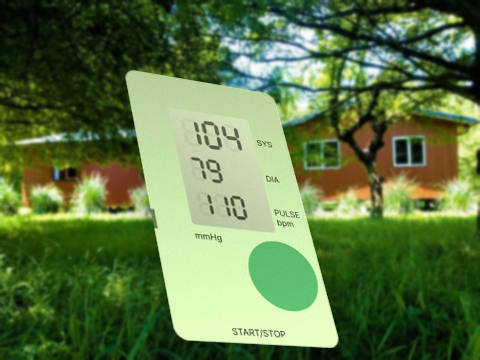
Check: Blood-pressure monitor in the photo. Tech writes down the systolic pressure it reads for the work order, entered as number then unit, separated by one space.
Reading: 104 mmHg
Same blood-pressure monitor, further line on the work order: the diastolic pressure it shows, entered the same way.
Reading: 79 mmHg
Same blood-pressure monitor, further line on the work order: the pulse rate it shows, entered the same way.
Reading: 110 bpm
